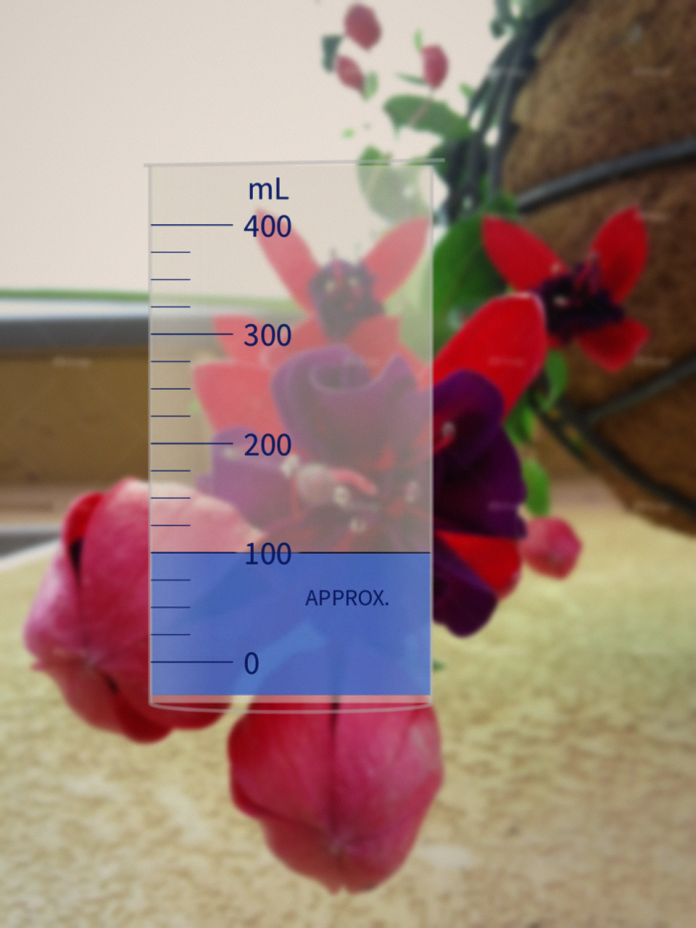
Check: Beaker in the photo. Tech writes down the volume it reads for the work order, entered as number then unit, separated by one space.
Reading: 100 mL
